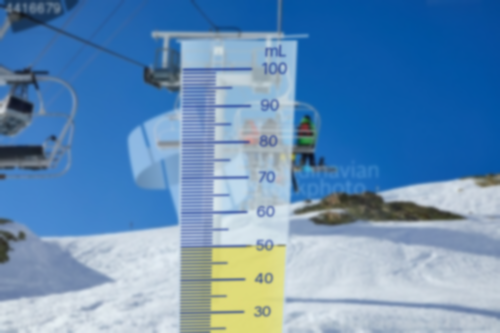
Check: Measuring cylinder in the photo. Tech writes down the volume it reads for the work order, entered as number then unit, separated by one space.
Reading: 50 mL
